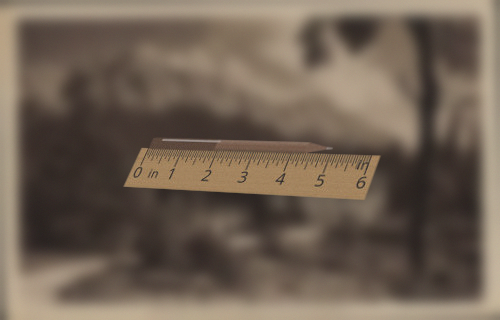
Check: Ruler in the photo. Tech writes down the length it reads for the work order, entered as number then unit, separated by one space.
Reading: 5 in
